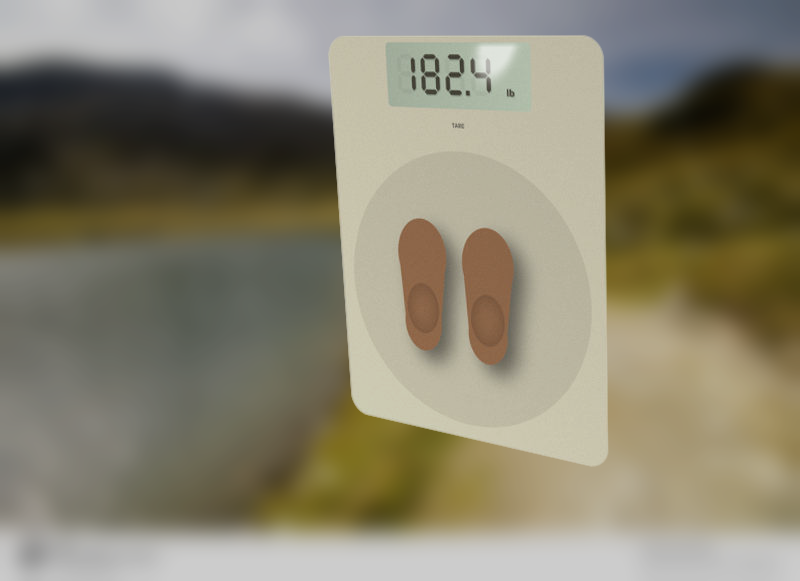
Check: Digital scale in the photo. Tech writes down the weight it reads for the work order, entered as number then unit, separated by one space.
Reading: 182.4 lb
